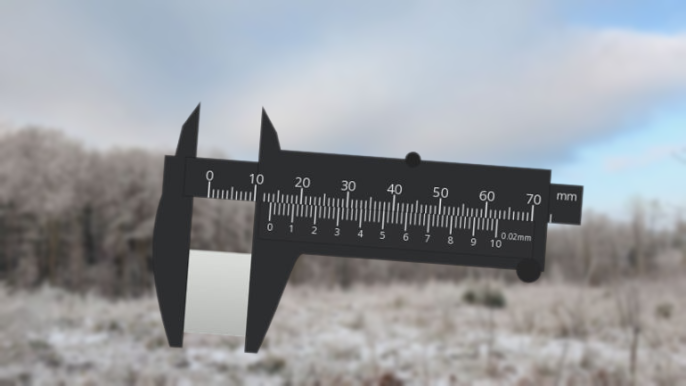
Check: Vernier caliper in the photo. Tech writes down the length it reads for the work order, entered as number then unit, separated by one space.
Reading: 13.5 mm
